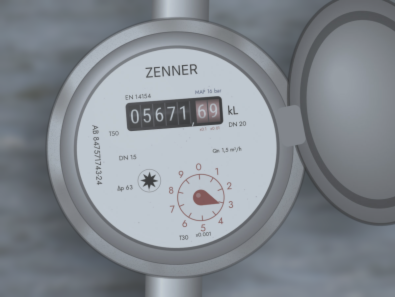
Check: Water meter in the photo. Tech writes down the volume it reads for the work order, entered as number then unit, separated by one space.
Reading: 5671.693 kL
